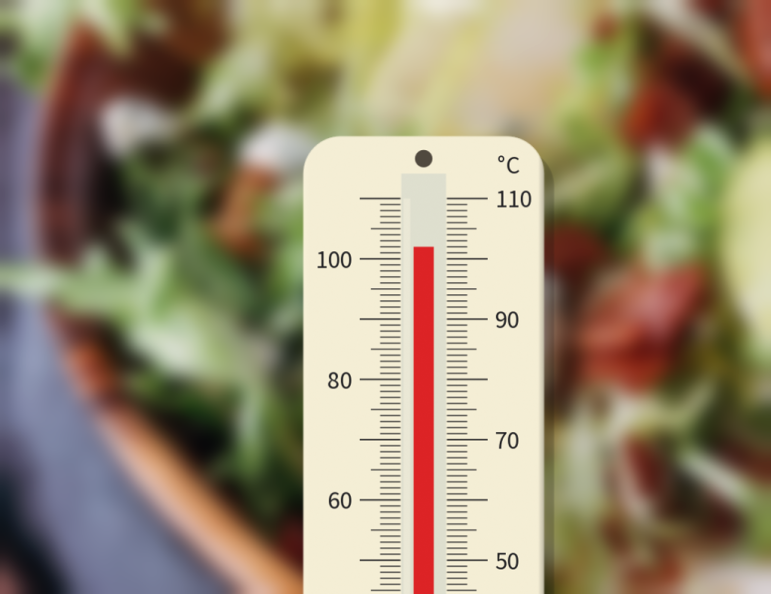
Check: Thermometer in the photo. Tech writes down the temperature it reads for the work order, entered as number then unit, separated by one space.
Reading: 102 °C
